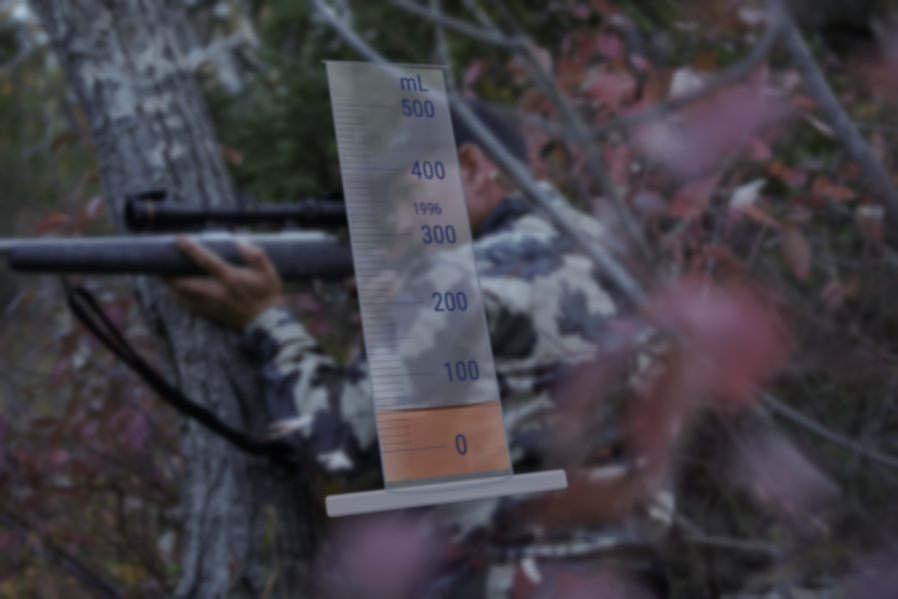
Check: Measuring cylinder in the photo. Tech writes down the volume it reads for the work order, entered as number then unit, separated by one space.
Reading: 50 mL
